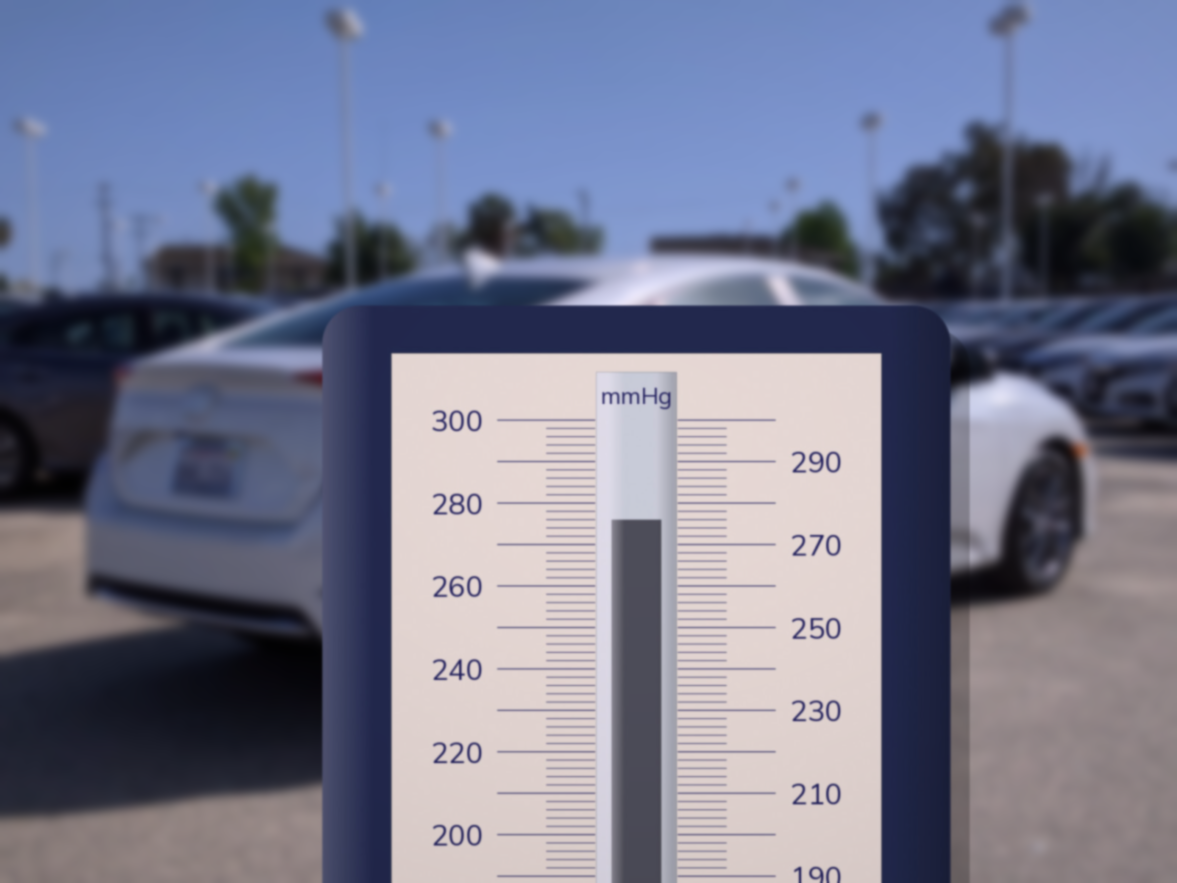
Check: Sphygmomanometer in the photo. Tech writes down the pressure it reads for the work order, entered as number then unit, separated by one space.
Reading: 276 mmHg
